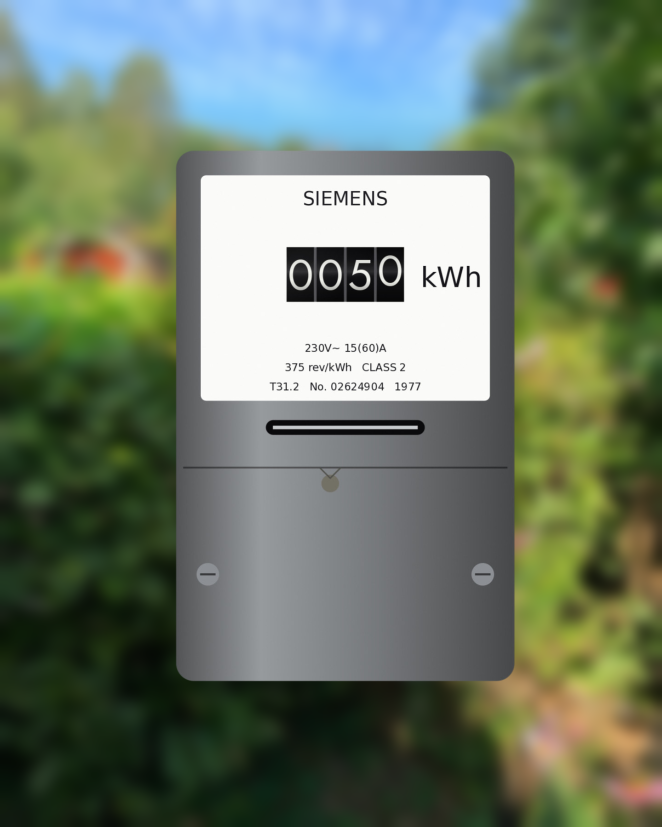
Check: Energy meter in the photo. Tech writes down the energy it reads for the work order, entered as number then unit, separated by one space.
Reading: 50 kWh
